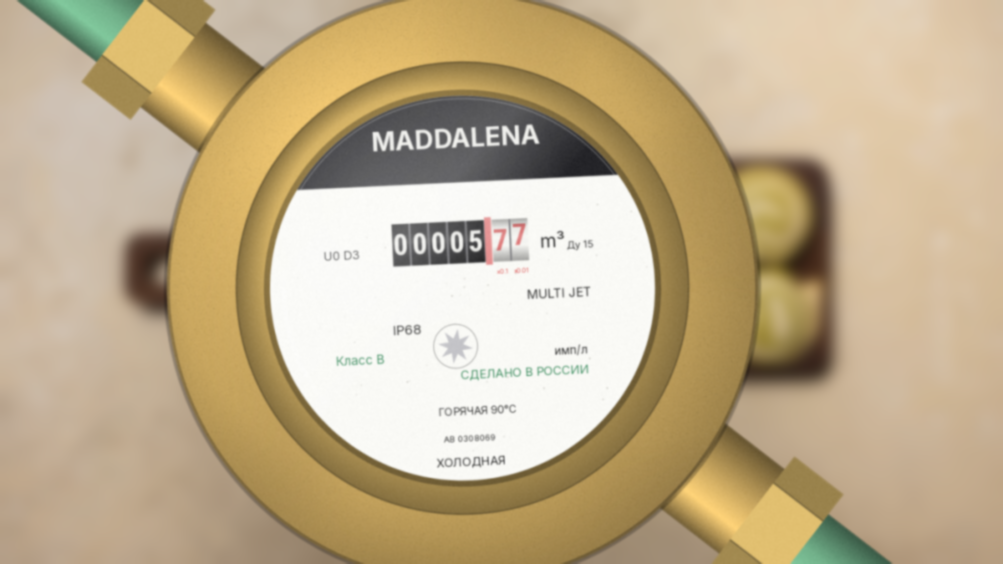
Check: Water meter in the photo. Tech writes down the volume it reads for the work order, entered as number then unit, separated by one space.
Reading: 5.77 m³
